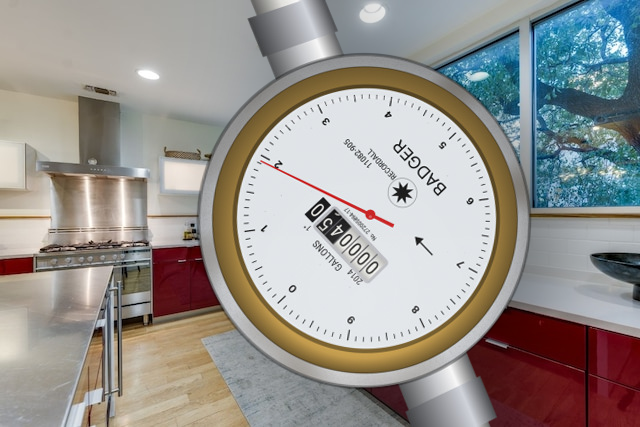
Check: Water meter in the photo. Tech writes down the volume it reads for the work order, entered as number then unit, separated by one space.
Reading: 451.9 gal
